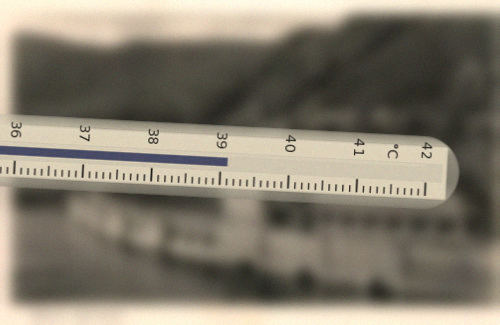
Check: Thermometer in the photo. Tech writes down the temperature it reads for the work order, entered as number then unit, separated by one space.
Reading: 39.1 °C
